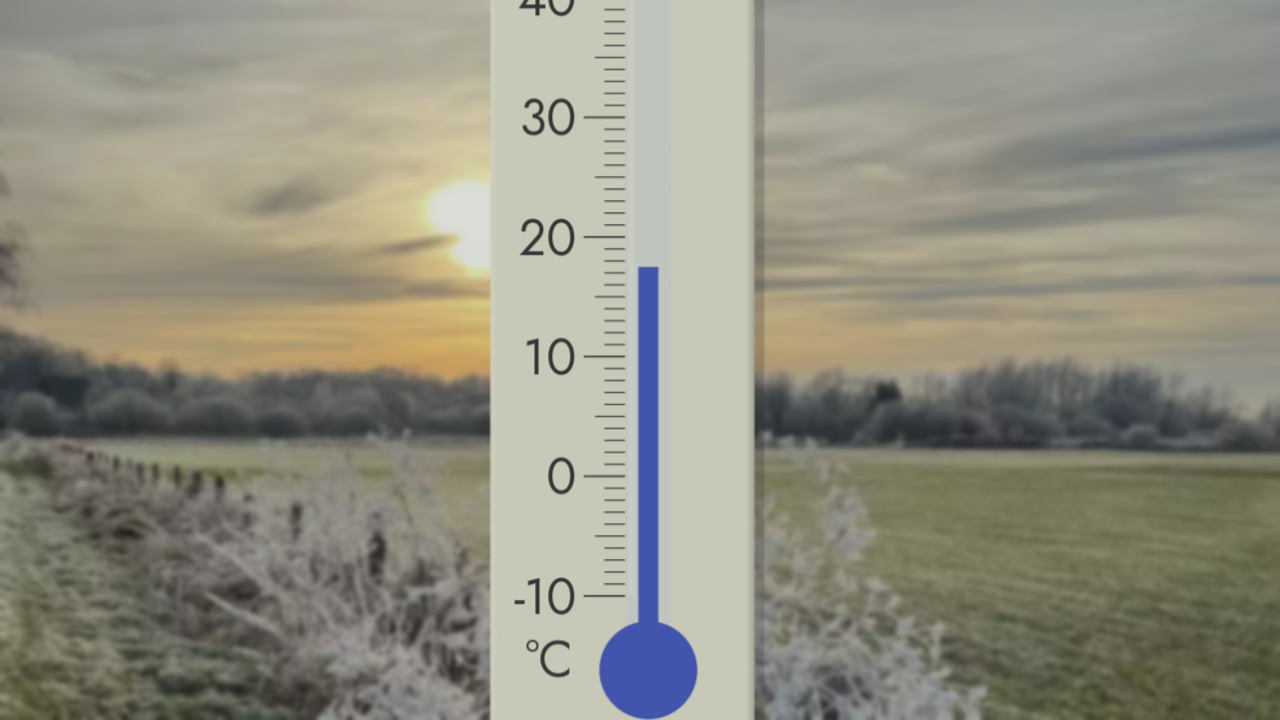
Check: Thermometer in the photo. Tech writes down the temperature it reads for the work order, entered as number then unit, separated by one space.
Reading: 17.5 °C
